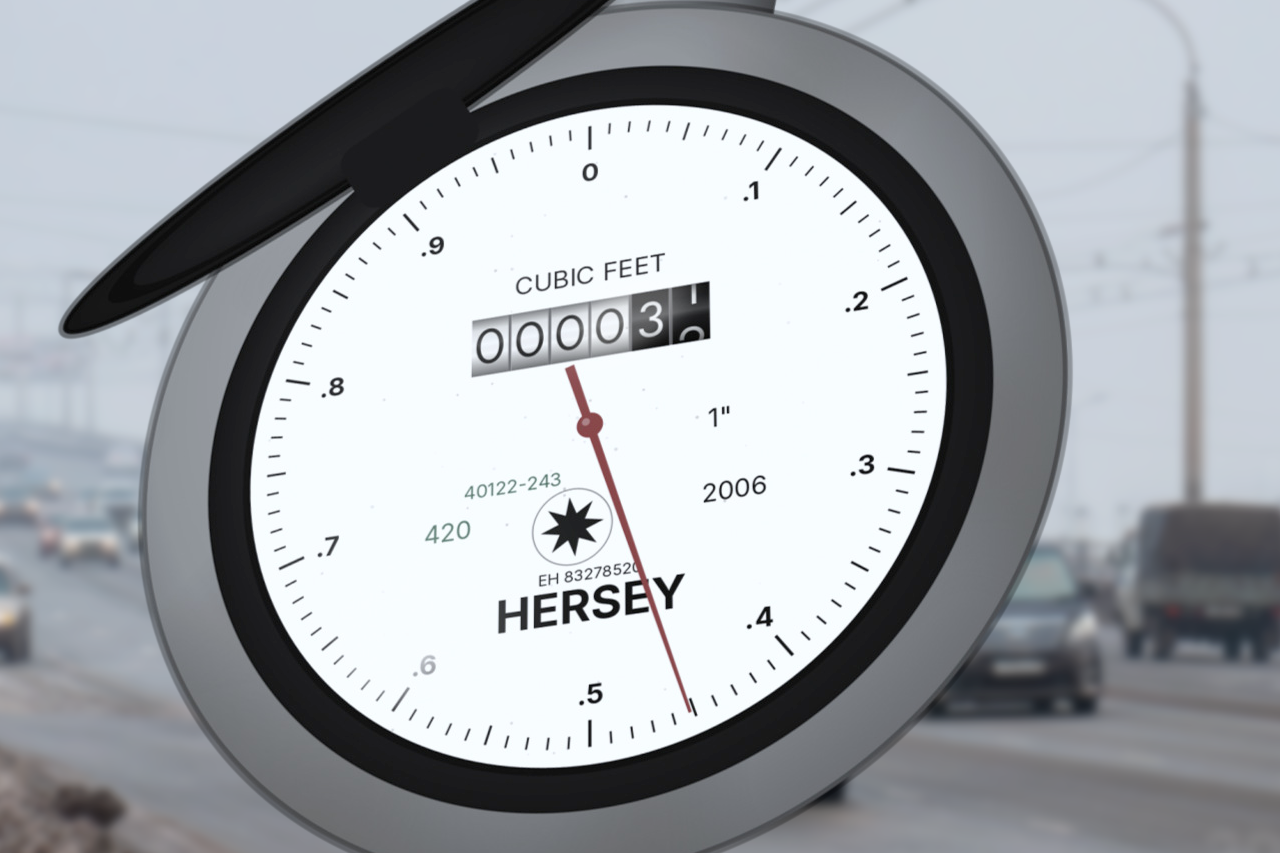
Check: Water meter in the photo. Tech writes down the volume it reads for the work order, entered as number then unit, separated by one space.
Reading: 31.45 ft³
